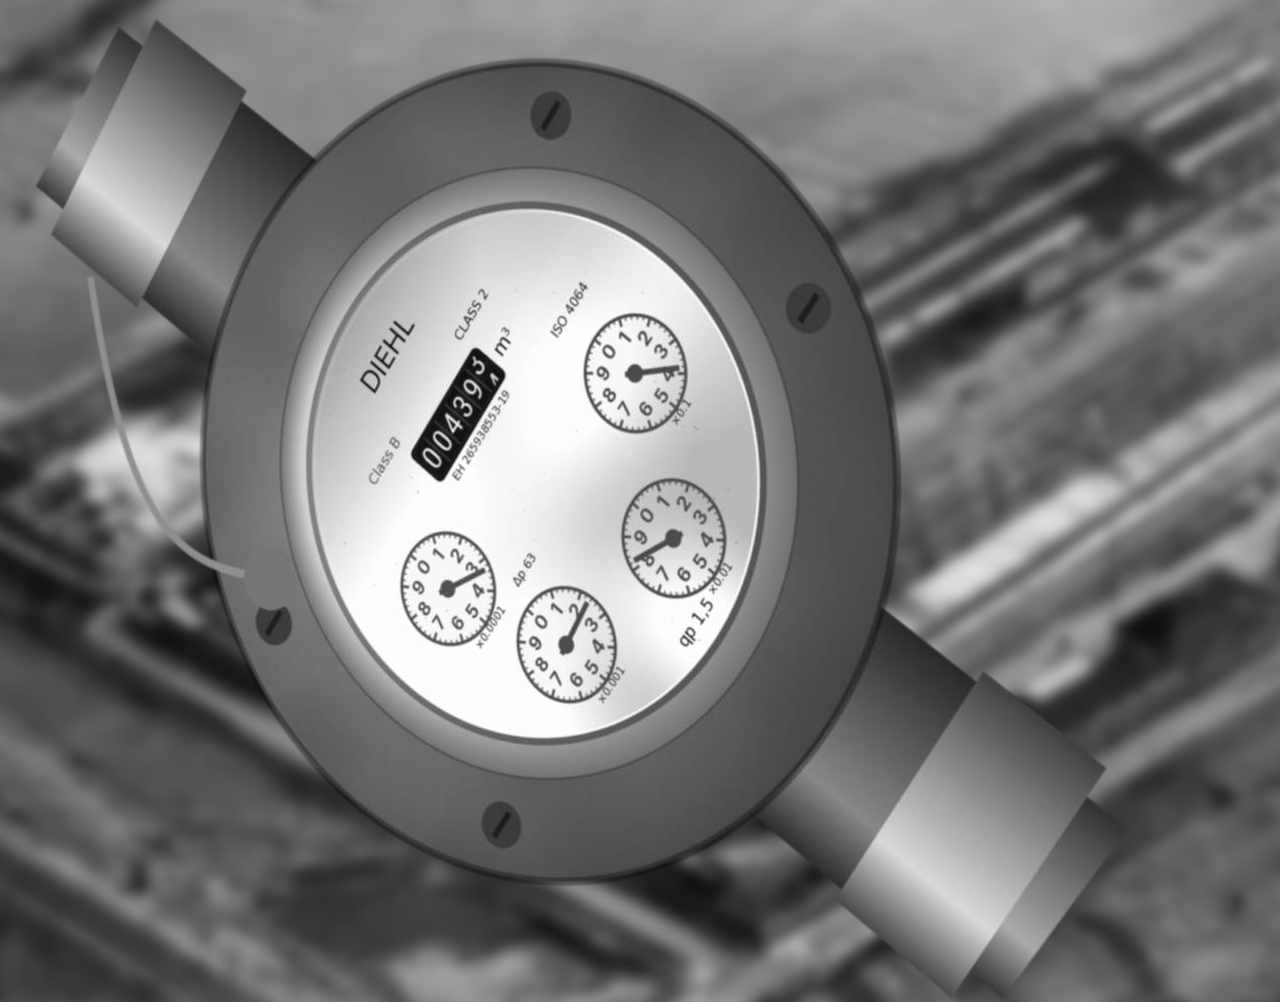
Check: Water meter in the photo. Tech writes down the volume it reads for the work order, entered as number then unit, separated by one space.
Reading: 4393.3823 m³
